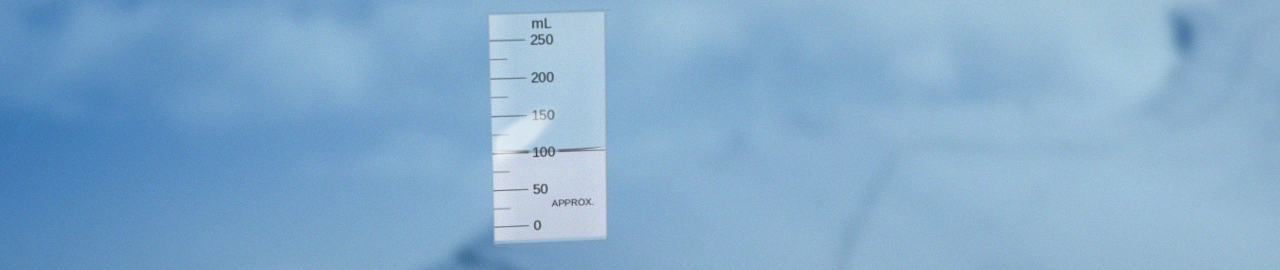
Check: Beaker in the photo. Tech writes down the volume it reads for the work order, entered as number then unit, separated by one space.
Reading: 100 mL
